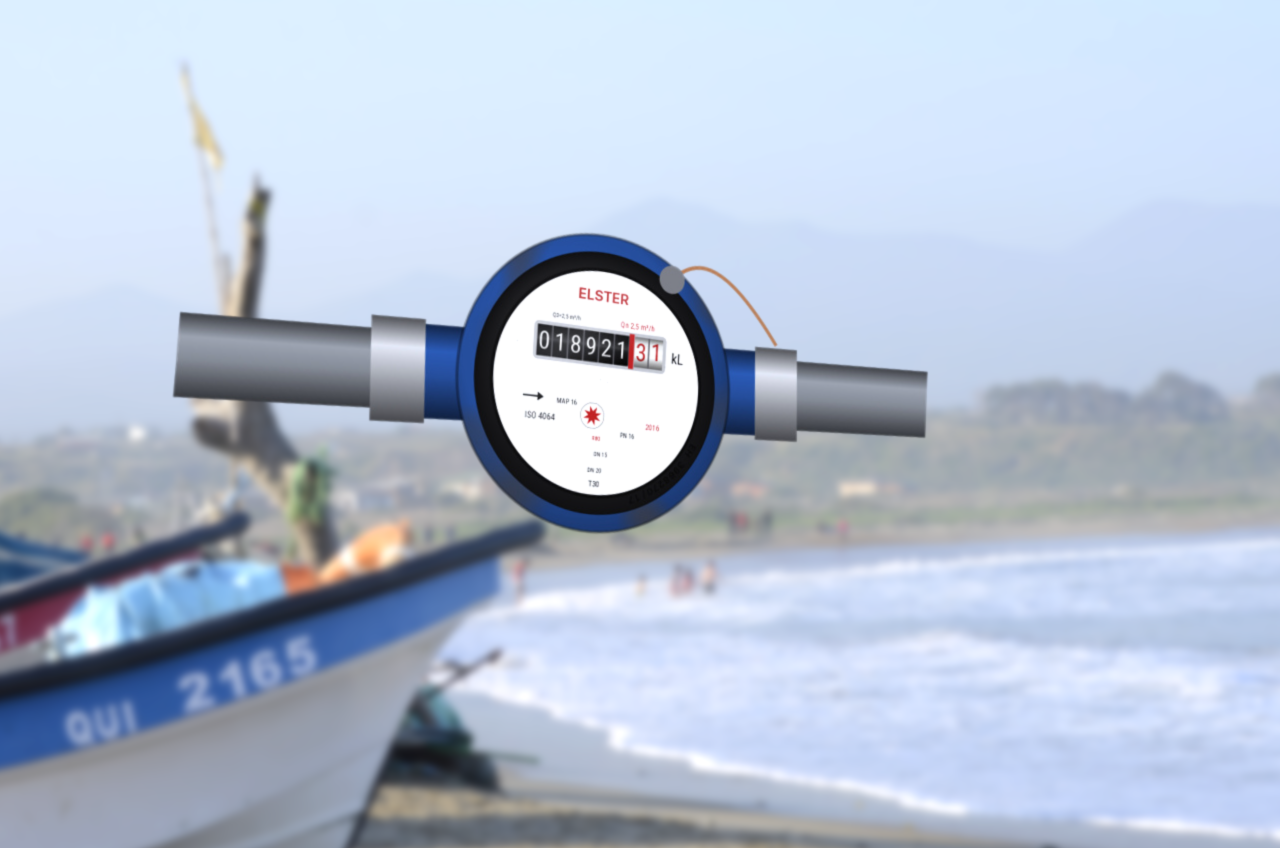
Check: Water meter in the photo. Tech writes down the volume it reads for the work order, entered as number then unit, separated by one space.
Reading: 18921.31 kL
